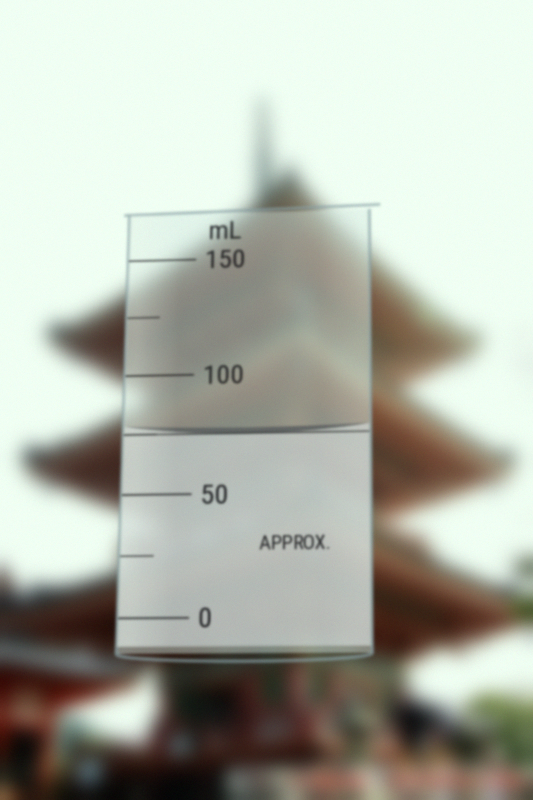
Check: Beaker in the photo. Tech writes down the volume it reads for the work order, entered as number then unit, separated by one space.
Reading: 75 mL
